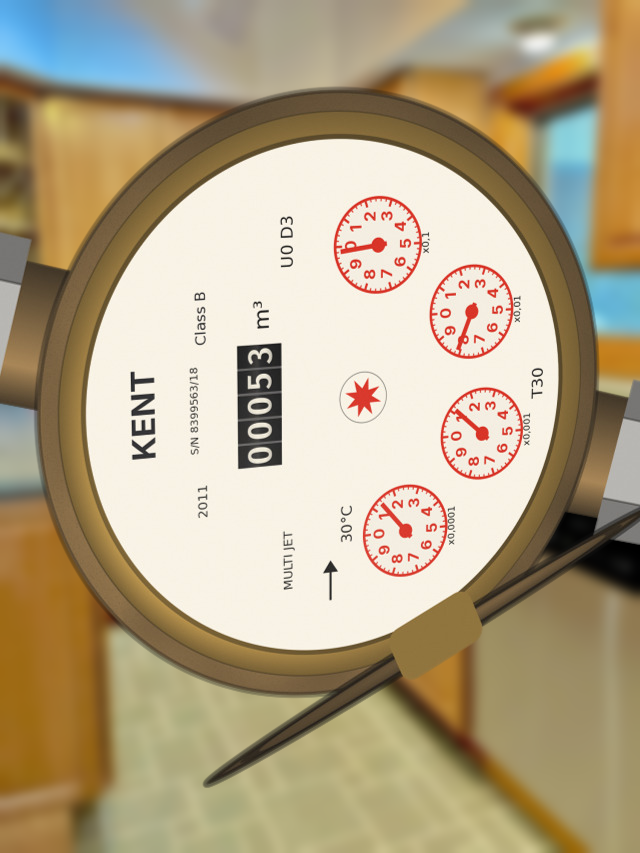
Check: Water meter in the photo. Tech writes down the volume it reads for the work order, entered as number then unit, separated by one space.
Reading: 52.9811 m³
